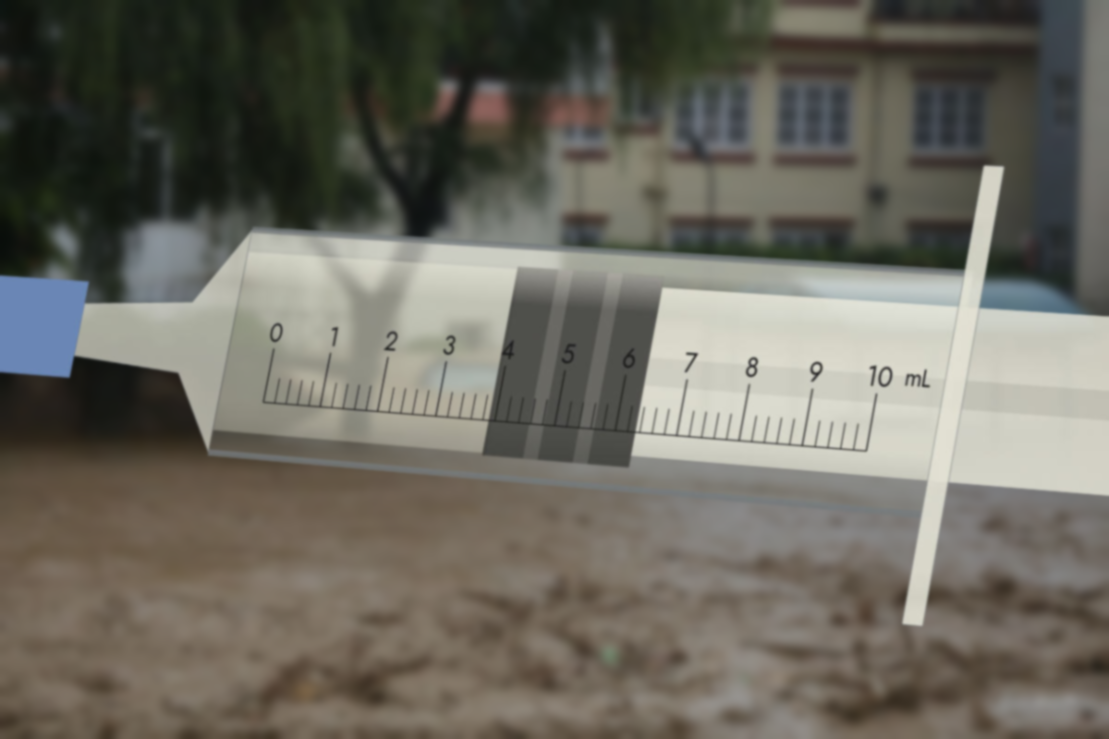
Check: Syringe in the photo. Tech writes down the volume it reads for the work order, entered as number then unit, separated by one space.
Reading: 3.9 mL
